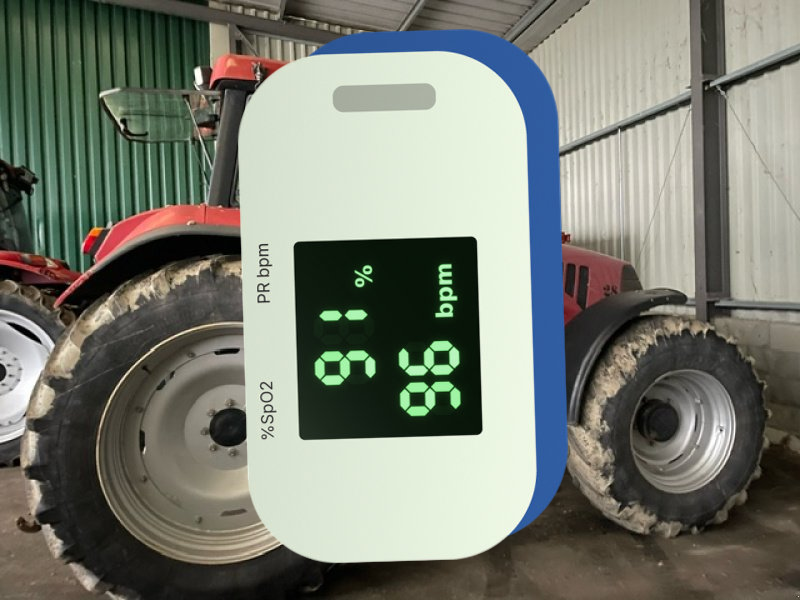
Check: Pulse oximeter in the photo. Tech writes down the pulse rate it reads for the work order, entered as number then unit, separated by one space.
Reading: 96 bpm
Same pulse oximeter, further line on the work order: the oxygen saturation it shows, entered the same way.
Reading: 91 %
